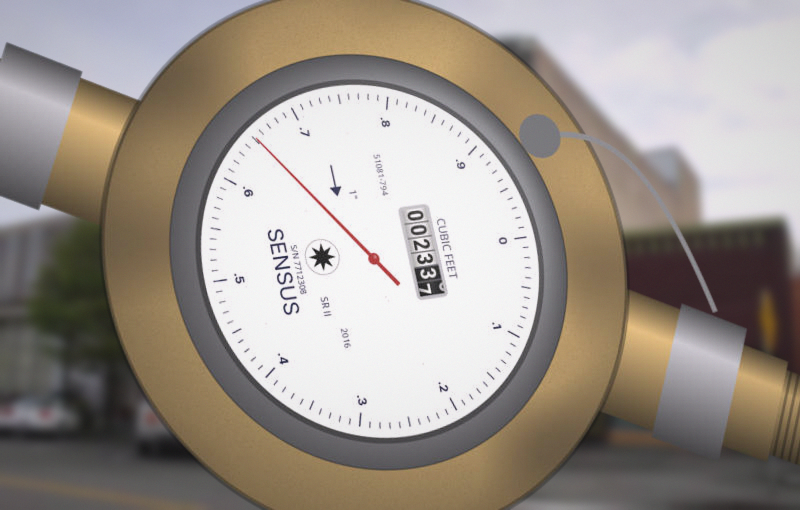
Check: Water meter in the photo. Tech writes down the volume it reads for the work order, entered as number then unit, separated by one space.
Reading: 2336.65 ft³
